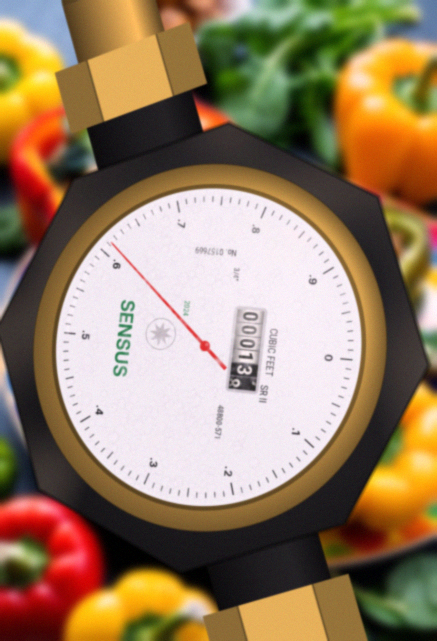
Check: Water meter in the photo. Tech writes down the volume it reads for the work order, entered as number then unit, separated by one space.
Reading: 137.61 ft³
